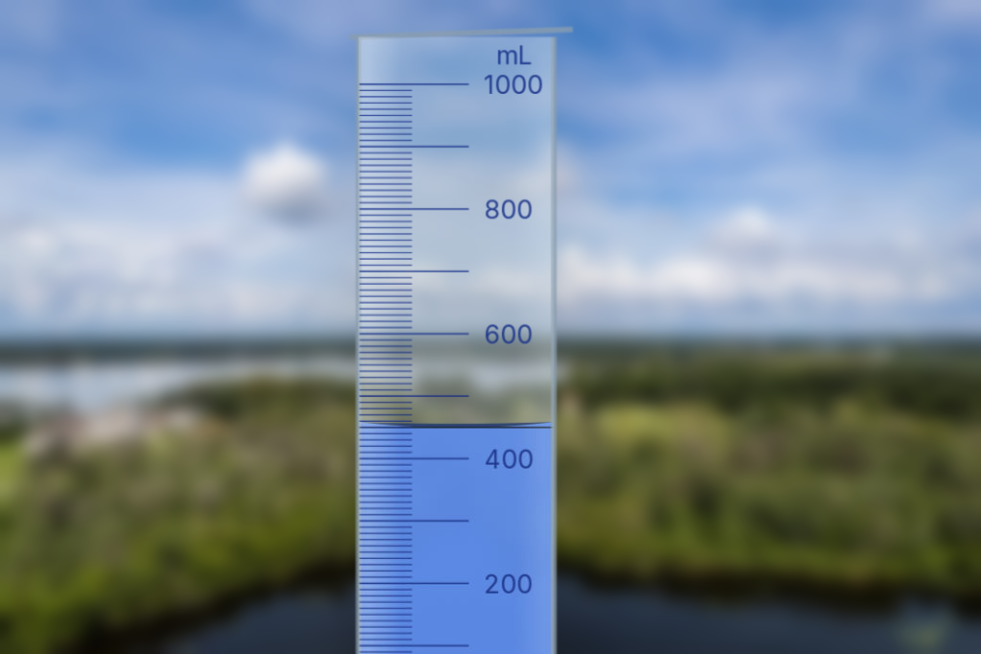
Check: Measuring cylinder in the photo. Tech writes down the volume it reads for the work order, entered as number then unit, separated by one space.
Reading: 450 mL
